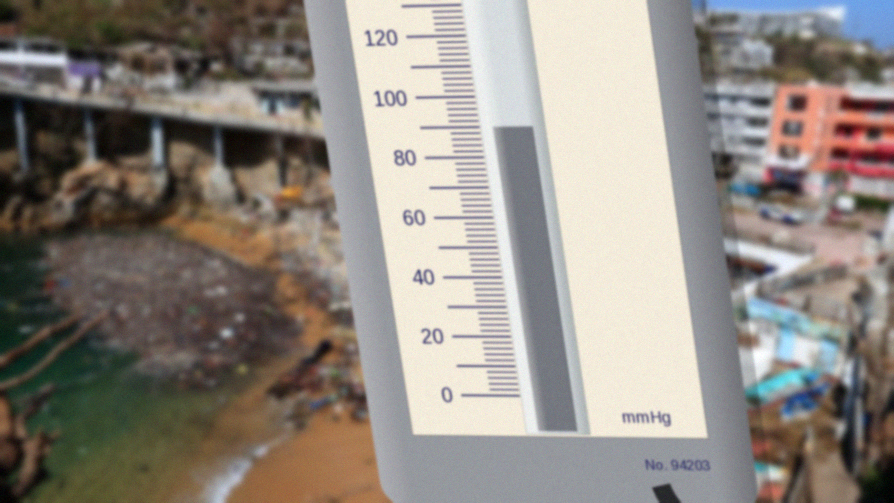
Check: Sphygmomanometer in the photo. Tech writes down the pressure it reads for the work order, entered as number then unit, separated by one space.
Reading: 90 mmHg
